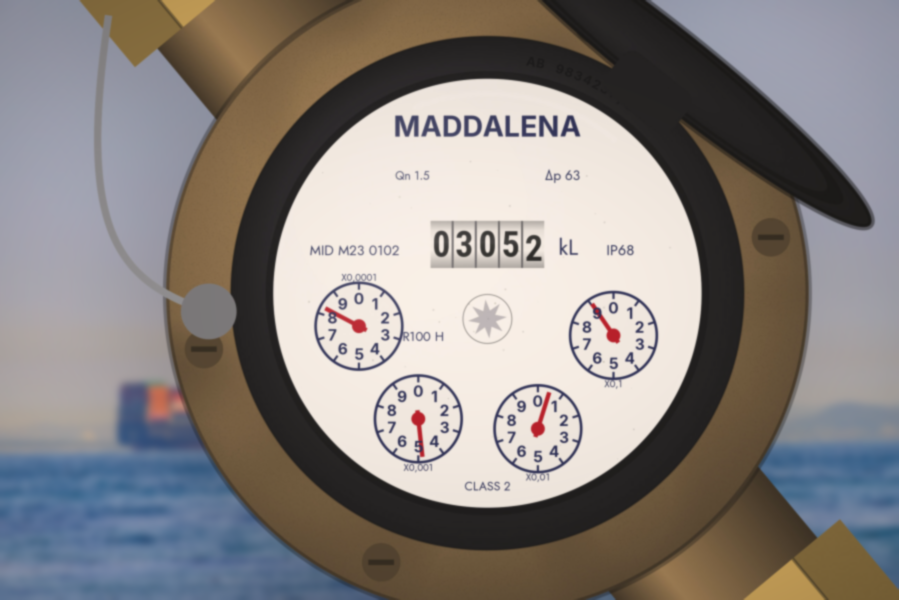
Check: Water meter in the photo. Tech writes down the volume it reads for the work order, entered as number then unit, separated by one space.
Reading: 3051.9048 kL
